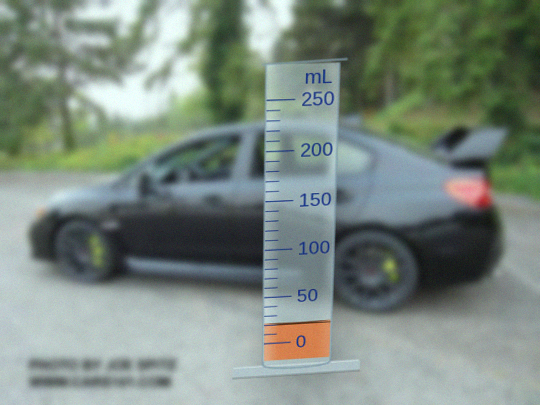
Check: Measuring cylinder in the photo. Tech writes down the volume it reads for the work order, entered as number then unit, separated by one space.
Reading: 20 mL
